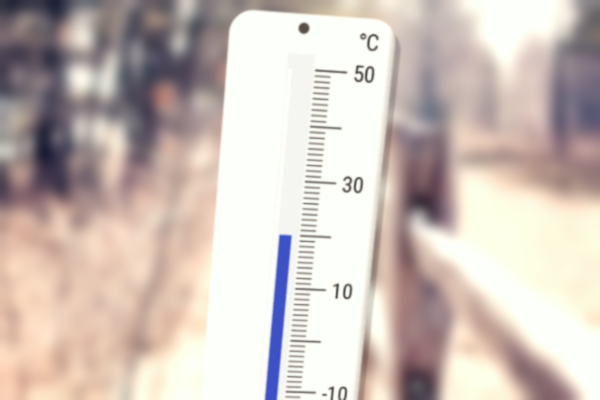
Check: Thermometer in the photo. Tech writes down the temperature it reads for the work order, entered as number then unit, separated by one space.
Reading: 20 °C
